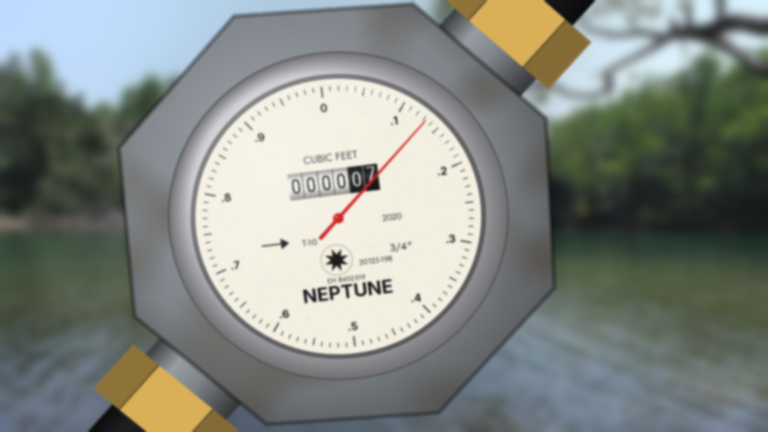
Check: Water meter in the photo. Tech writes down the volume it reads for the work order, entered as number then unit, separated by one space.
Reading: 7.13 ft³
